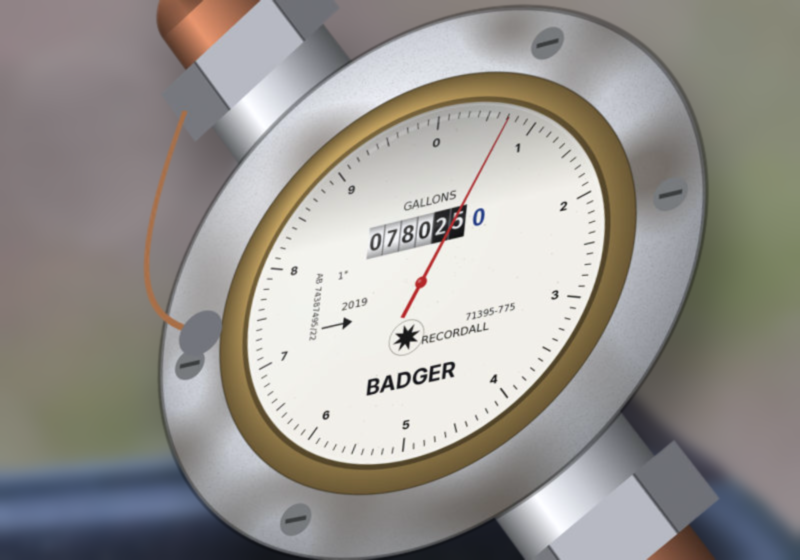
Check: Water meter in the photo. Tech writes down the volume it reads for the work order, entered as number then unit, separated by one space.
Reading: 780250.7 gal
